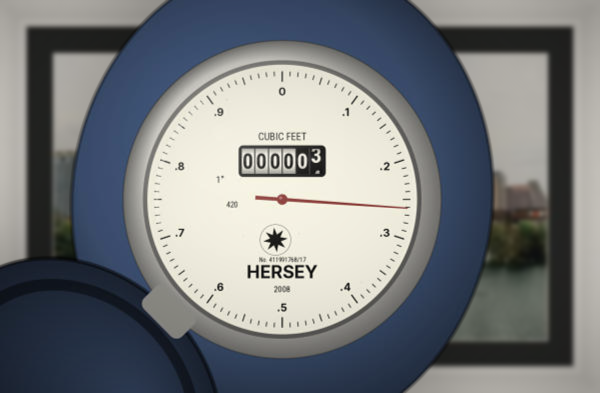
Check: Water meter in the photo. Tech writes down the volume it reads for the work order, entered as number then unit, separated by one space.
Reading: 3.26 ft³
